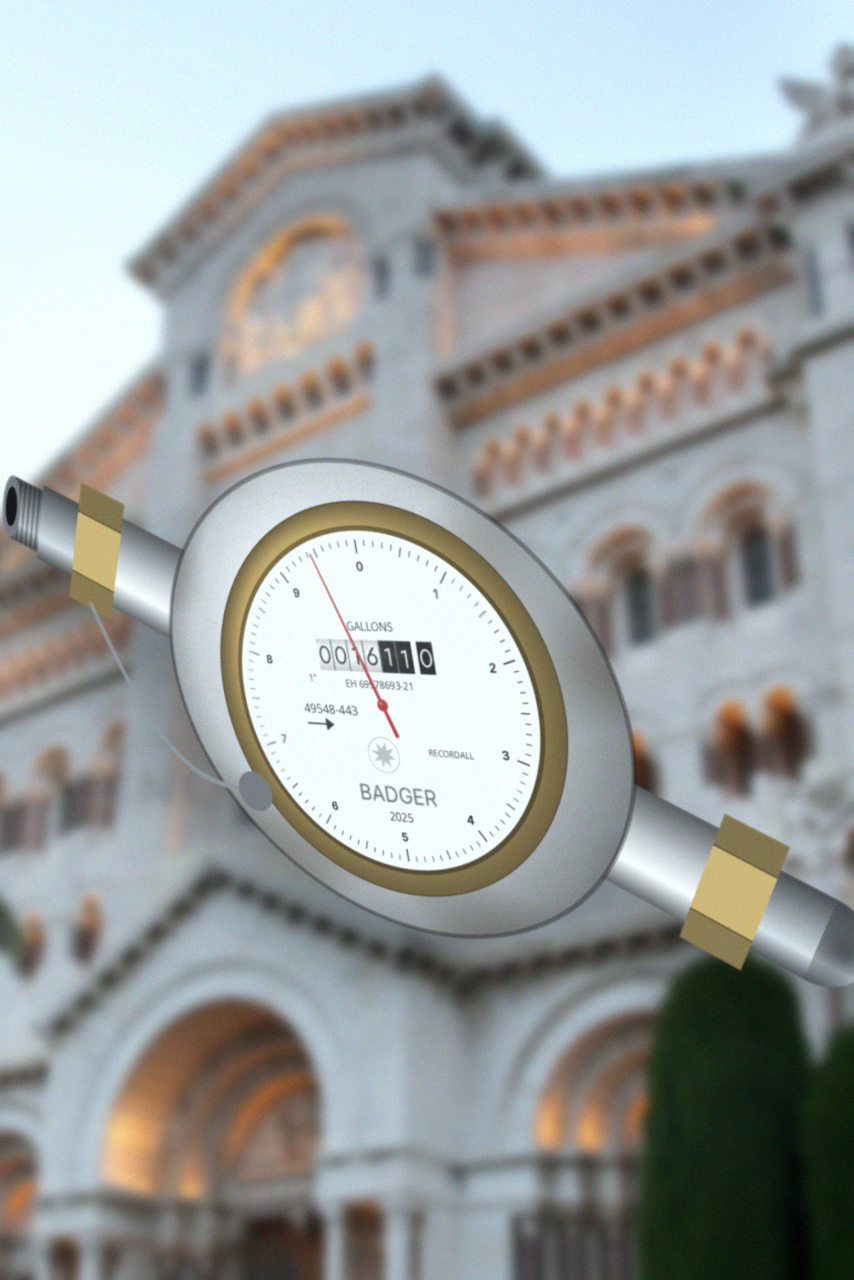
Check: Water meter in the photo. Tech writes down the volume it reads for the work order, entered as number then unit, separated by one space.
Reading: 16109.4 gal
